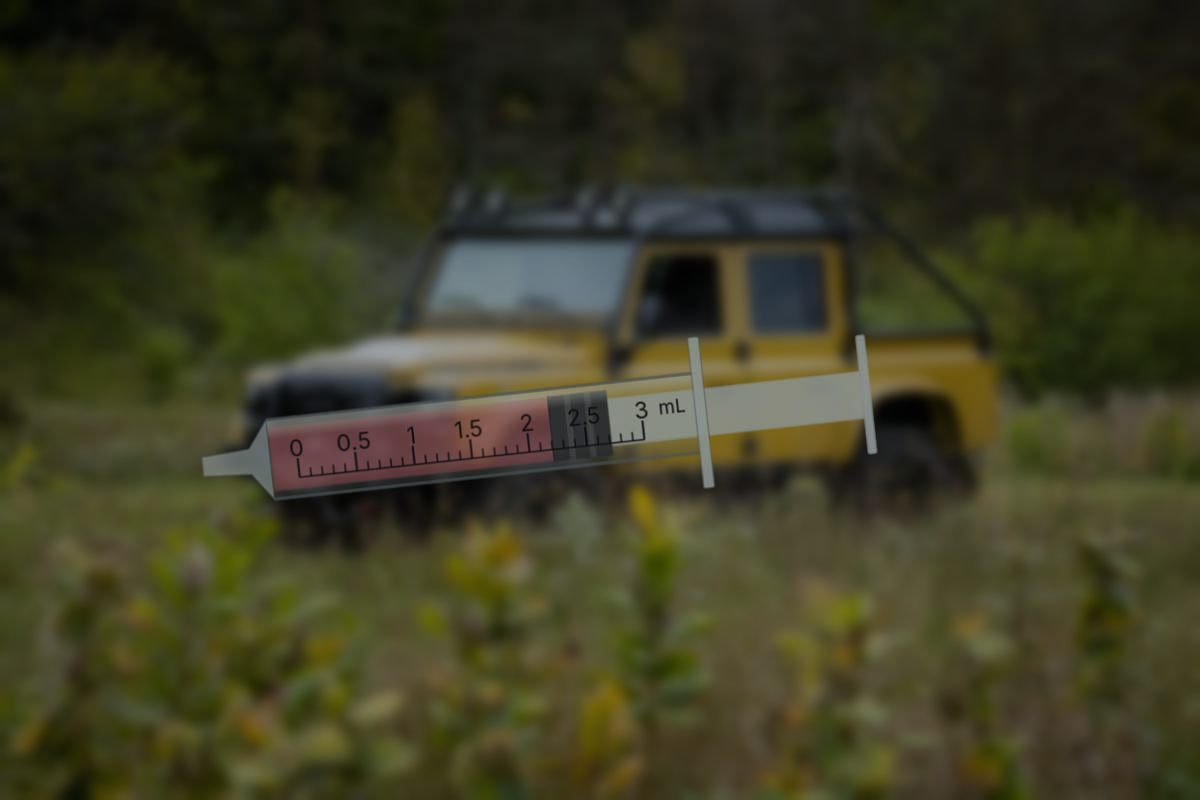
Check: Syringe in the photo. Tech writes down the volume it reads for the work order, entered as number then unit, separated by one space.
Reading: 2.2 mL
